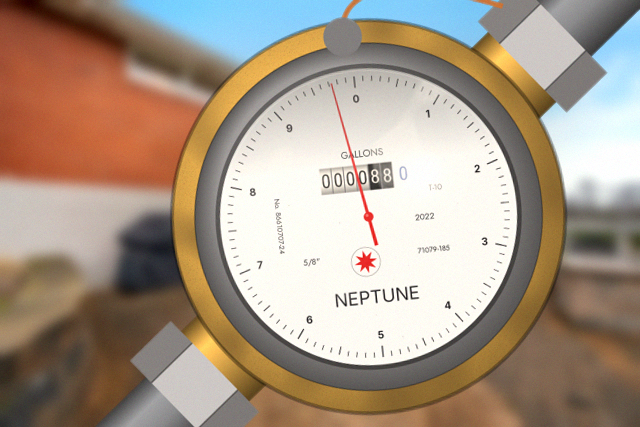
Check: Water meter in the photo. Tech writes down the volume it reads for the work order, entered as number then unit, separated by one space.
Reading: 879.7 gal
